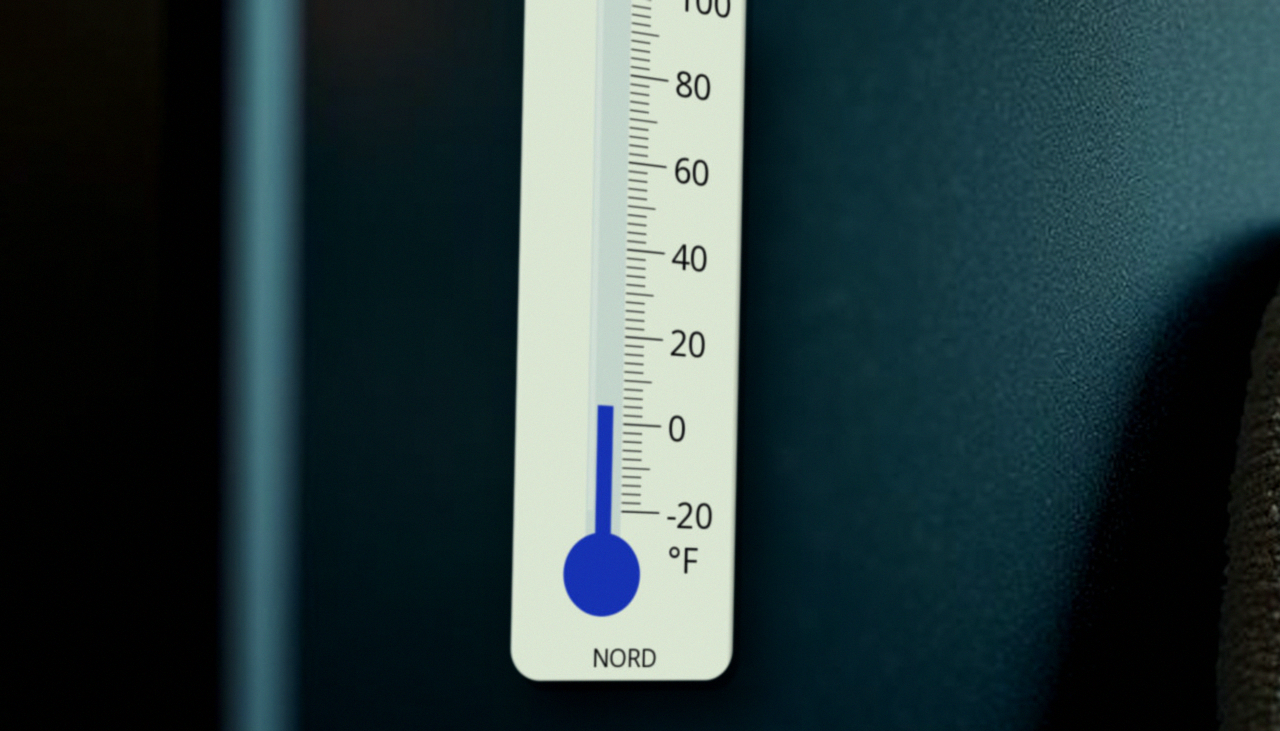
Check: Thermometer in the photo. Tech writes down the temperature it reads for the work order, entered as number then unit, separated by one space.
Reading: 4 °F
